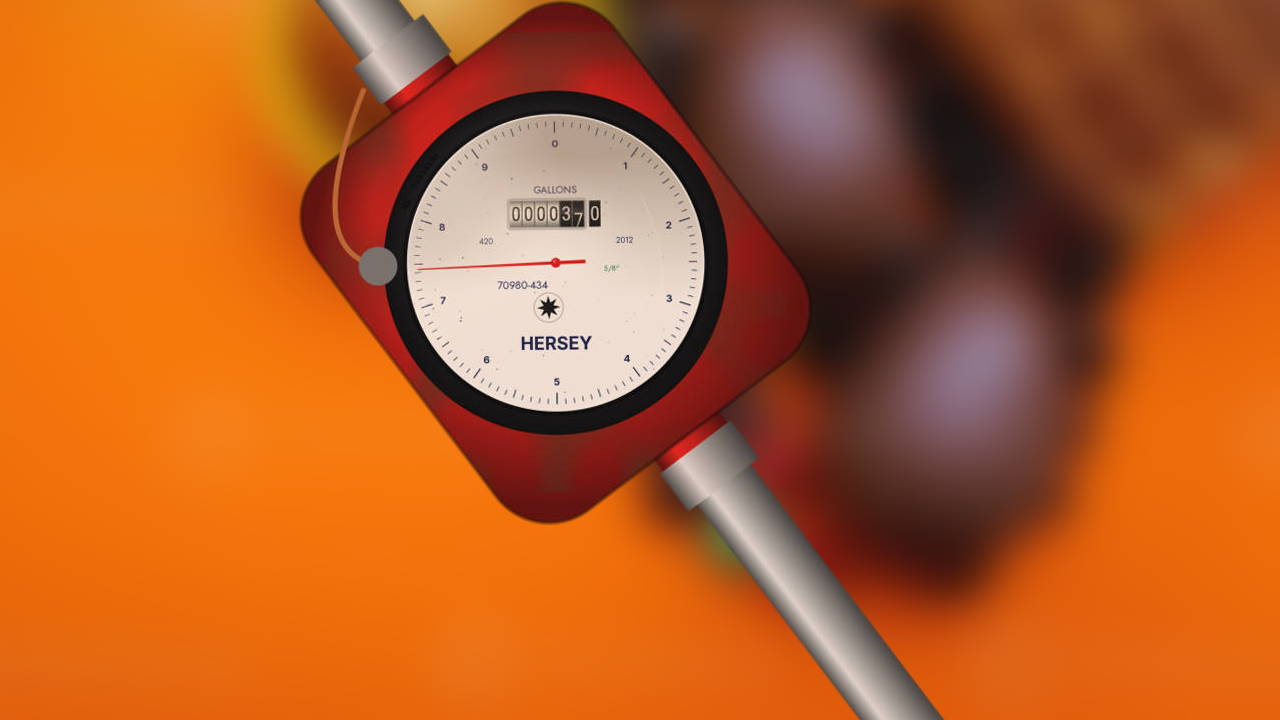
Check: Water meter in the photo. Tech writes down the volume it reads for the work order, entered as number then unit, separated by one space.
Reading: 367.4 gal
